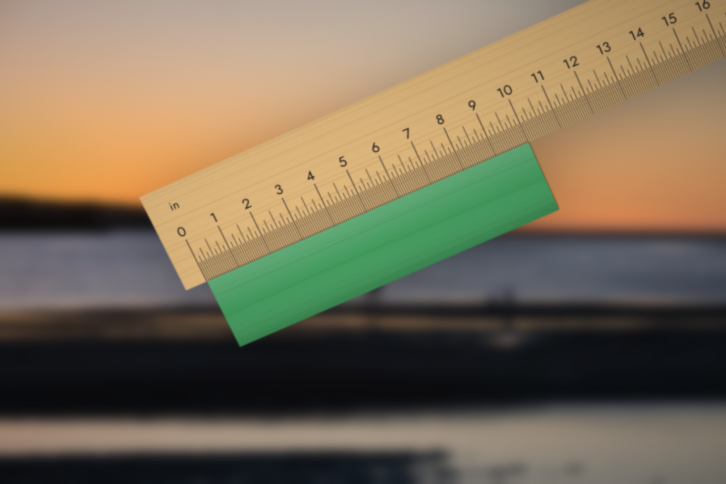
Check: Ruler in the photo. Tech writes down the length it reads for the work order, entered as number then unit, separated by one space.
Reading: 10 in
